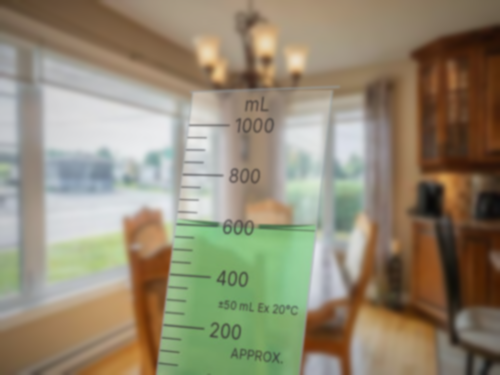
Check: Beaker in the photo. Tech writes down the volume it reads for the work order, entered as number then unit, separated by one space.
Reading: 600 mL
